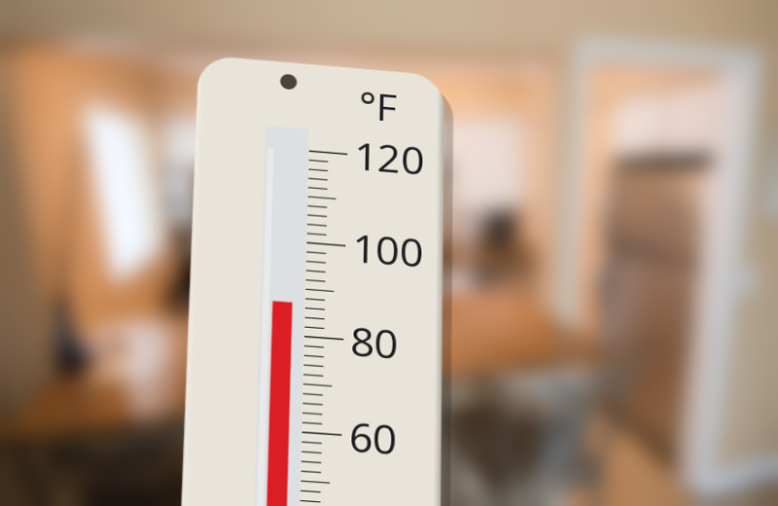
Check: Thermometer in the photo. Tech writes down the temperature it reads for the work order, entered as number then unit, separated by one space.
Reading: 87 °F
